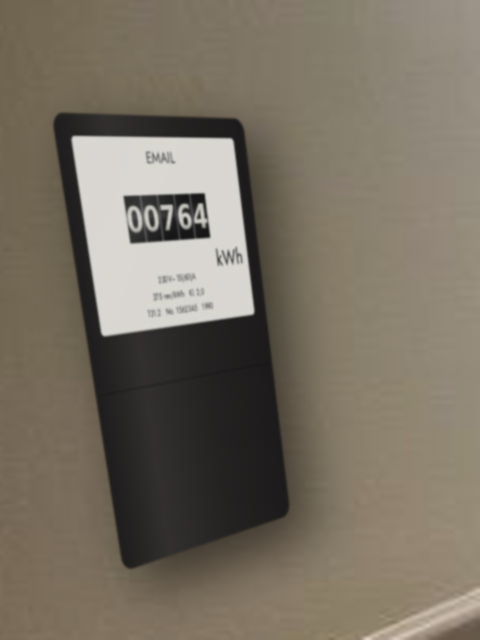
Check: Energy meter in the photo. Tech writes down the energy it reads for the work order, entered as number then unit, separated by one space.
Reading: 764 kWh
